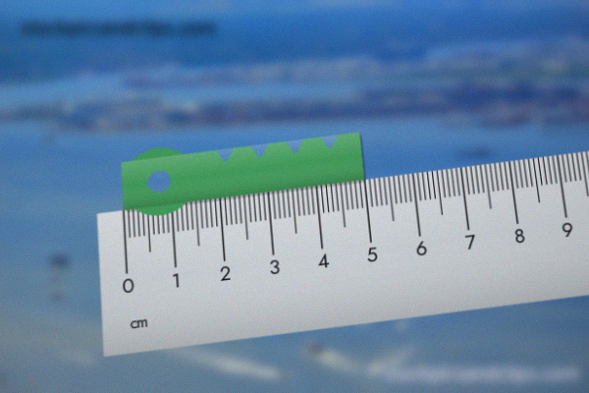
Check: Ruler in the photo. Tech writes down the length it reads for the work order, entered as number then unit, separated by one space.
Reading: 5 cm
